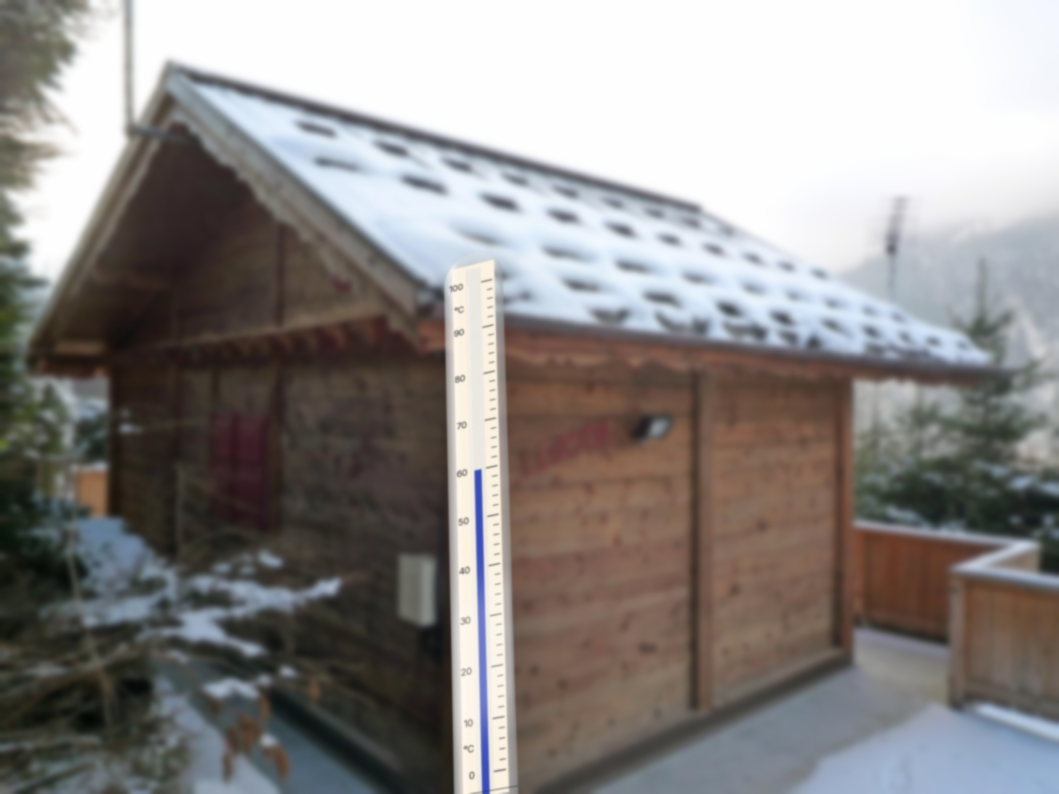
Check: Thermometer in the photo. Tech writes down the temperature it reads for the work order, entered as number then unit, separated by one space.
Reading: 60 °C
